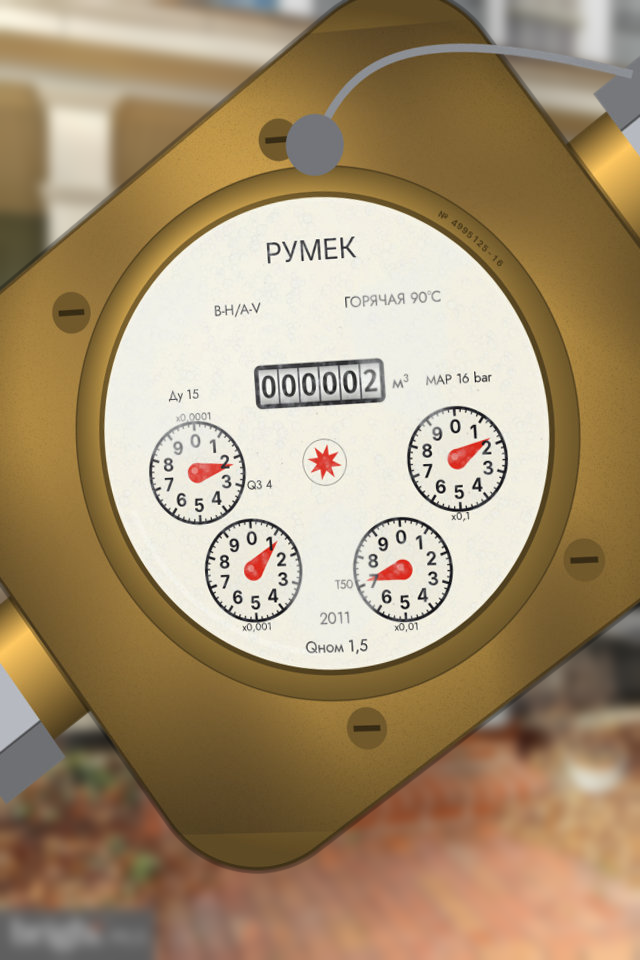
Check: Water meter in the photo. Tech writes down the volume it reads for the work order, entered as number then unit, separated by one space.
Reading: 2.1712 m³
